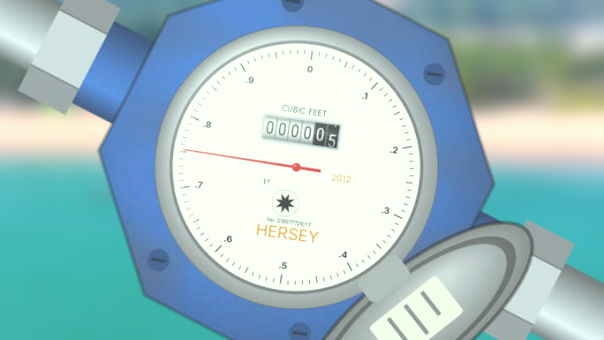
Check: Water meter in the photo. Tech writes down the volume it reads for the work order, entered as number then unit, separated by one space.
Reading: 4.75 ft³
